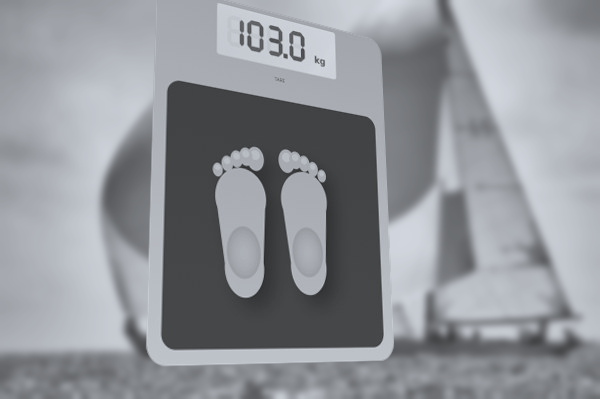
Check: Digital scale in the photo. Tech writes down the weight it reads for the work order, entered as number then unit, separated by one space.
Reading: 103.0 kg
